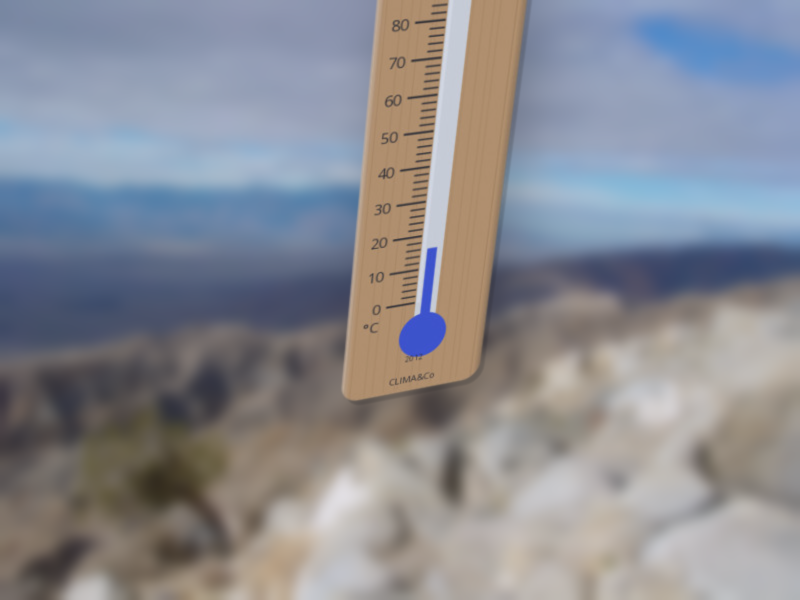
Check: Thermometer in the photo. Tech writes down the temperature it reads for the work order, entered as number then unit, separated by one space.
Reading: 16 °C
